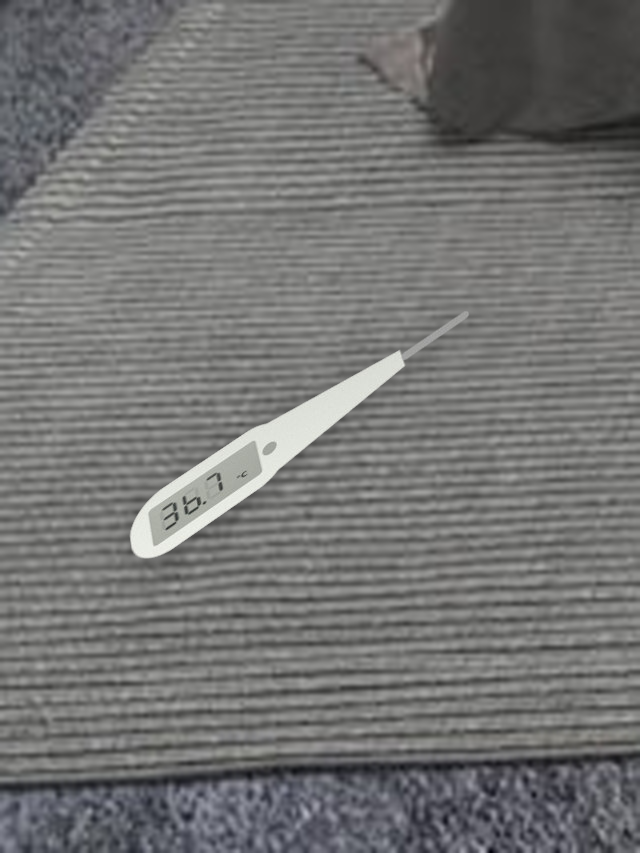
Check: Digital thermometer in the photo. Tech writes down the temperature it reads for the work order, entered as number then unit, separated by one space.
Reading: 36.7 °C
